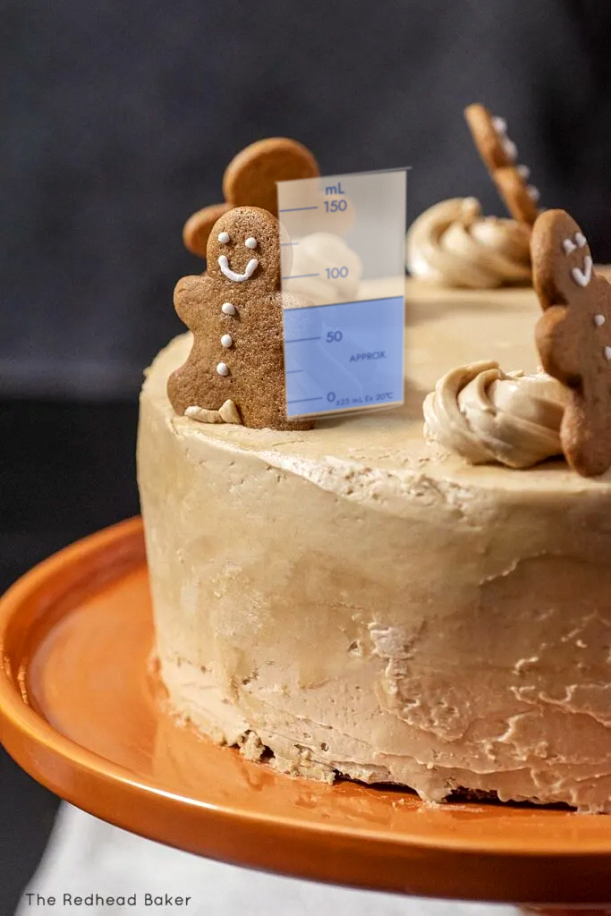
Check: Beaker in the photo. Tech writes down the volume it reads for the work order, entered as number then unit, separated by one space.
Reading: 75 mL
